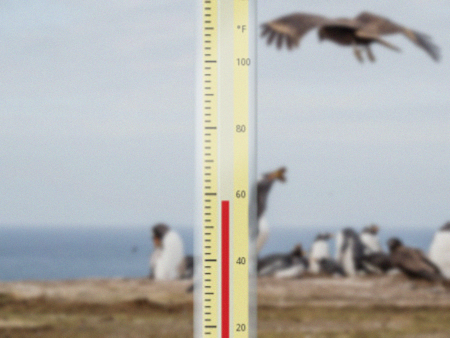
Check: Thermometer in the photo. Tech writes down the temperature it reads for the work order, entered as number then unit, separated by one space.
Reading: 58 °F
